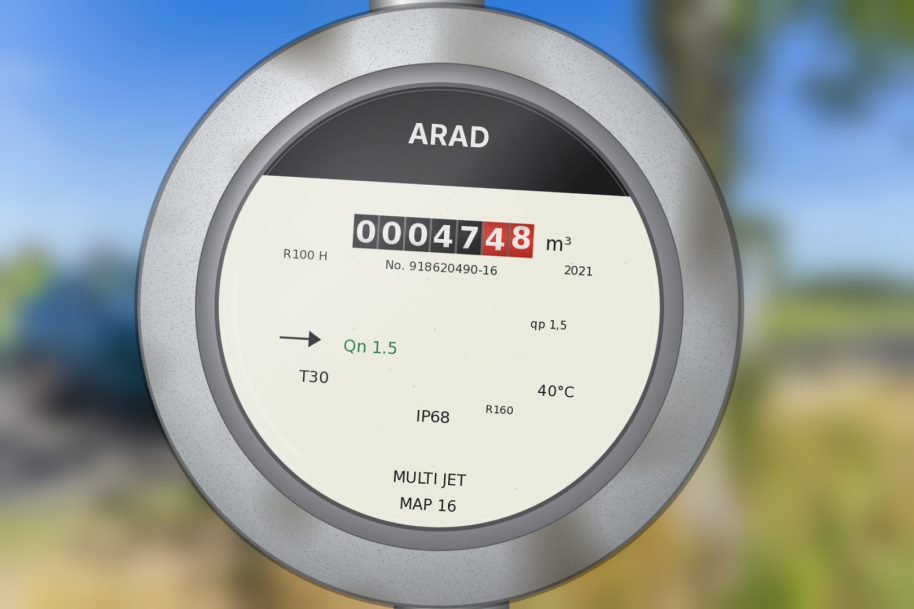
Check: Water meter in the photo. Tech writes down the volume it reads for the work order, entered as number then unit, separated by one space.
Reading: 47.48 m³
